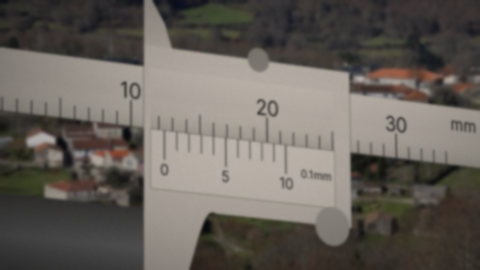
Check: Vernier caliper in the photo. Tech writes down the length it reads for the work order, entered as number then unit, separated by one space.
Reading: 12.4 mm
